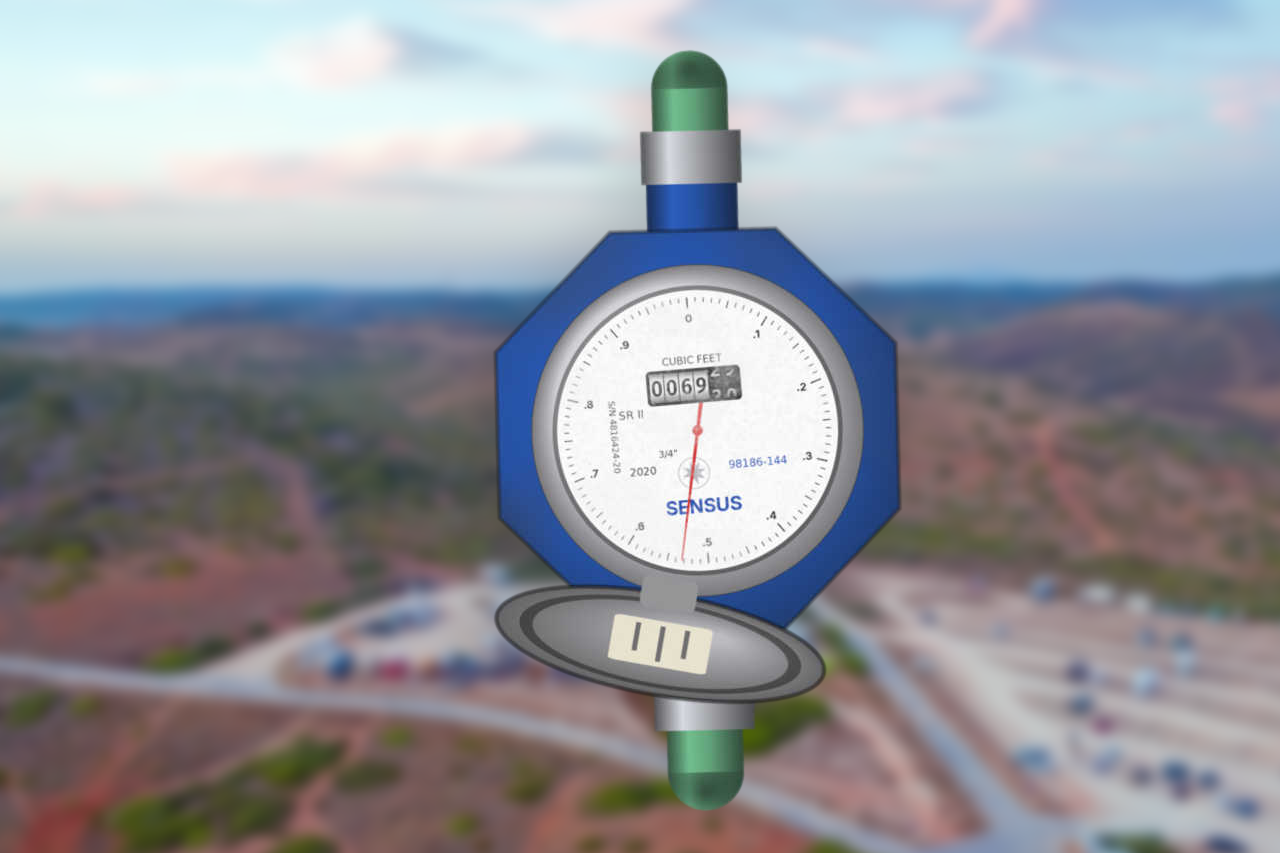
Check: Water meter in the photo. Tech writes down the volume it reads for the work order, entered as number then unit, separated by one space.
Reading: 6929.53 ft³
